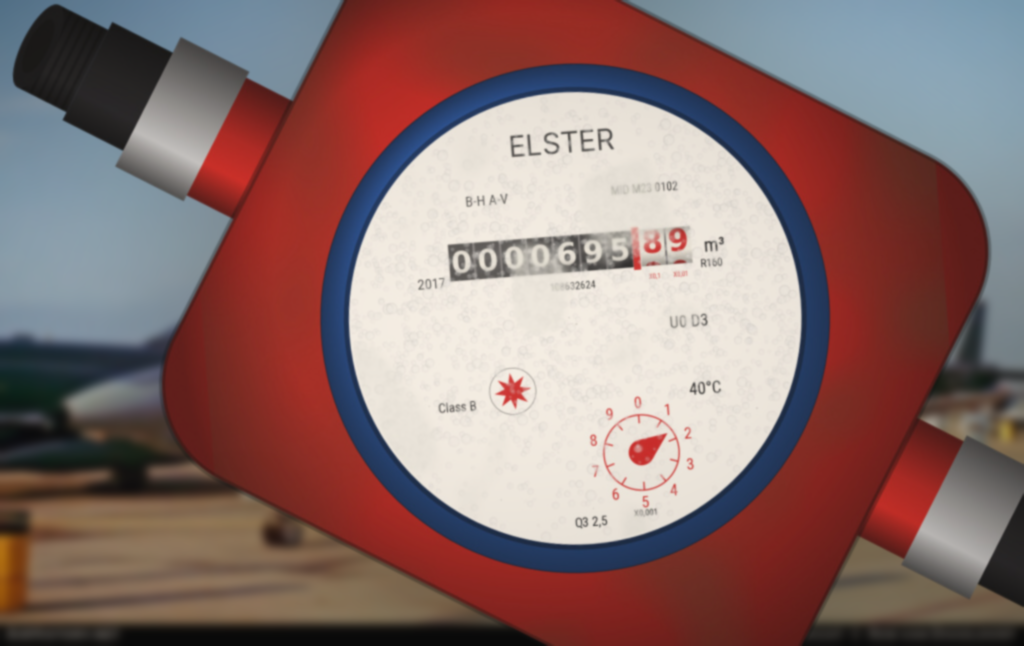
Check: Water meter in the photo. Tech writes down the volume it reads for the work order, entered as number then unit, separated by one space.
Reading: 695.891 m³
